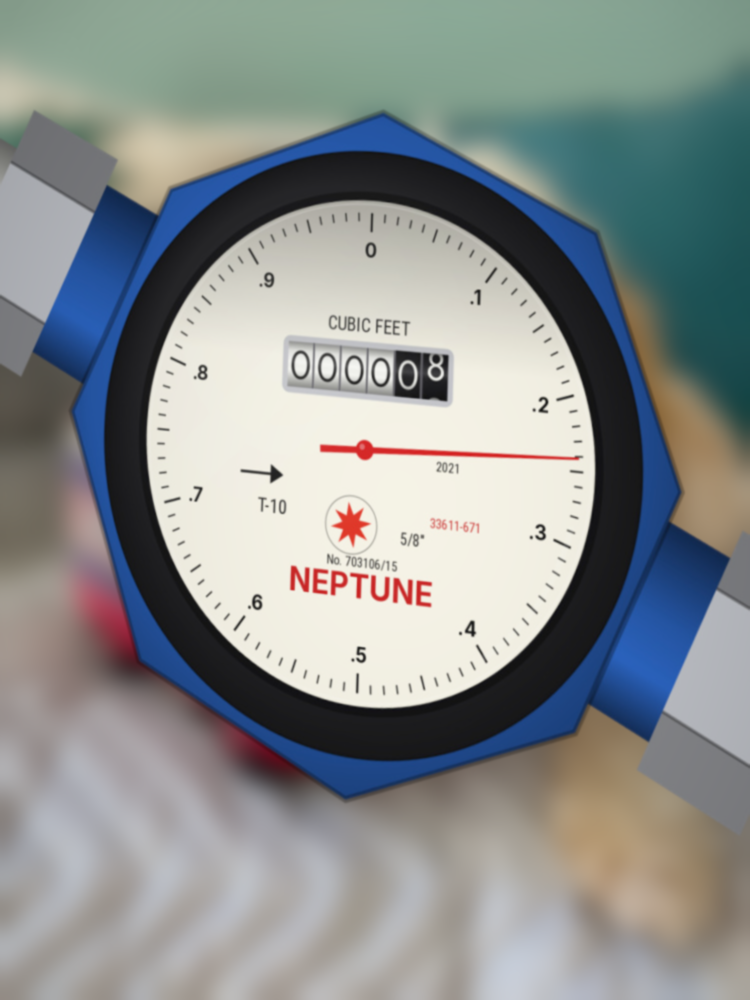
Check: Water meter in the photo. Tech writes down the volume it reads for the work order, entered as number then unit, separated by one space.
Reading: 8.24 ft³
